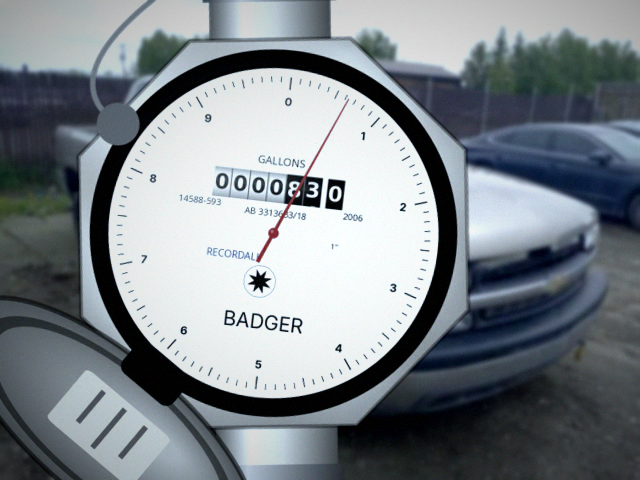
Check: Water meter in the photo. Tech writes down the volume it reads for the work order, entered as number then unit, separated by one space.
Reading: 830.6 gal
